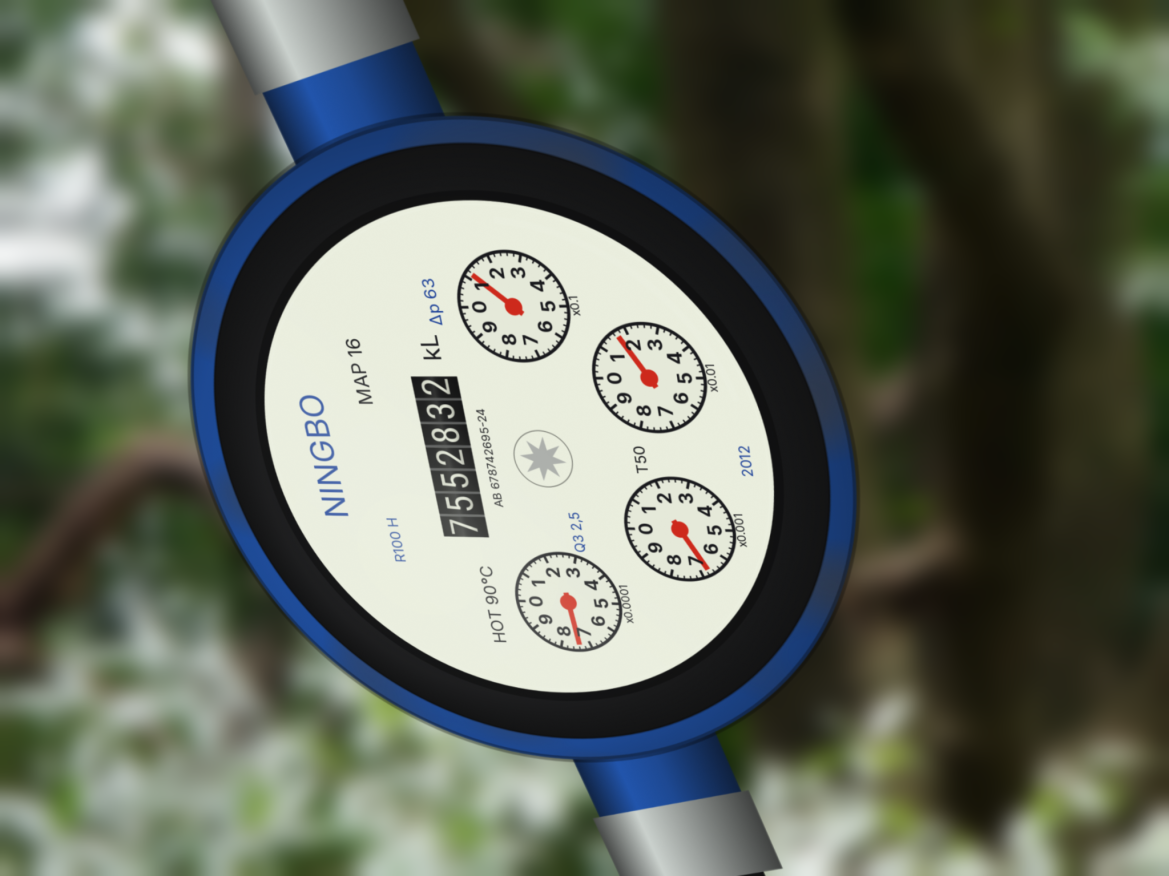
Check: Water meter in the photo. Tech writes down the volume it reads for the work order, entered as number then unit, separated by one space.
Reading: 7552832.1167 kL
